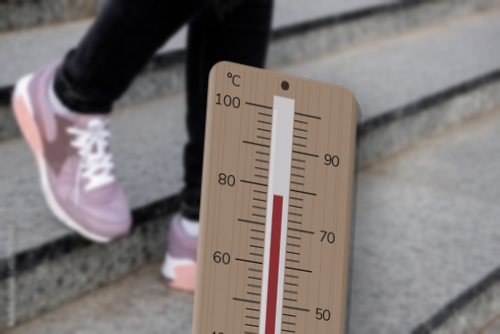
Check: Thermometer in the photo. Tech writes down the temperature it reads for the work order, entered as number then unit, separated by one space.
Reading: 78 °C
